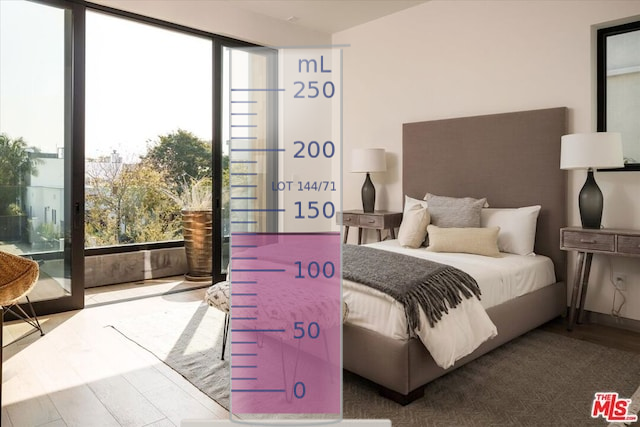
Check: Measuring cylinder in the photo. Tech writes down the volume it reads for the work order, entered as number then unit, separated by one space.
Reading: 130 mL
